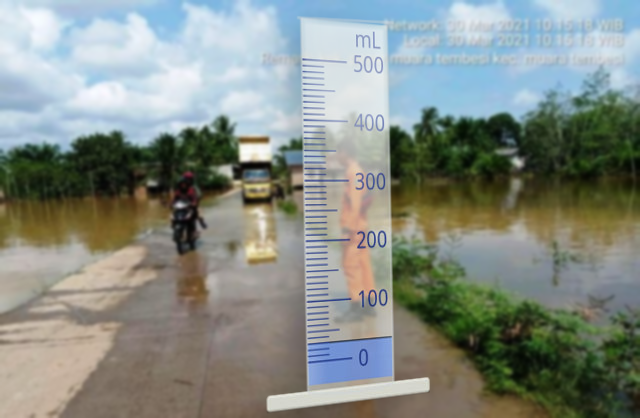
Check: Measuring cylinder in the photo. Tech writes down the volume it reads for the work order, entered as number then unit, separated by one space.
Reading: 30 mL
